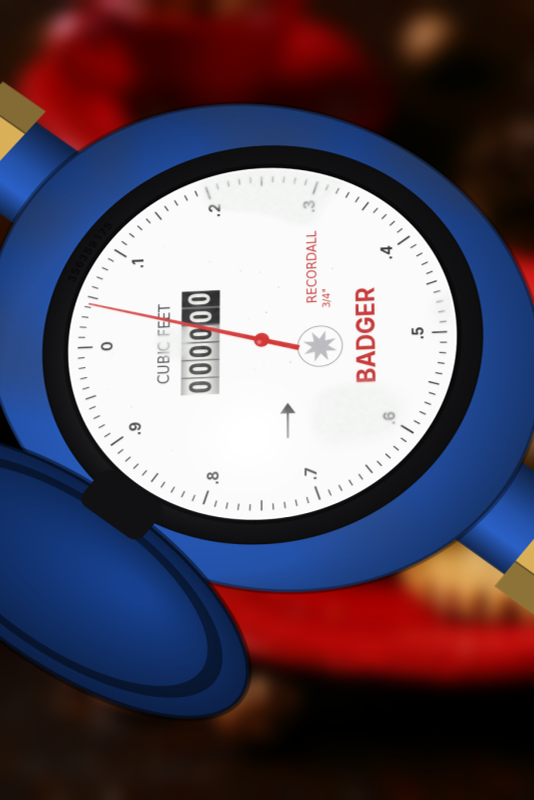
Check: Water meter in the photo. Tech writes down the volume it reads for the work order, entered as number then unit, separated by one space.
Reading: 0.04 ft³
